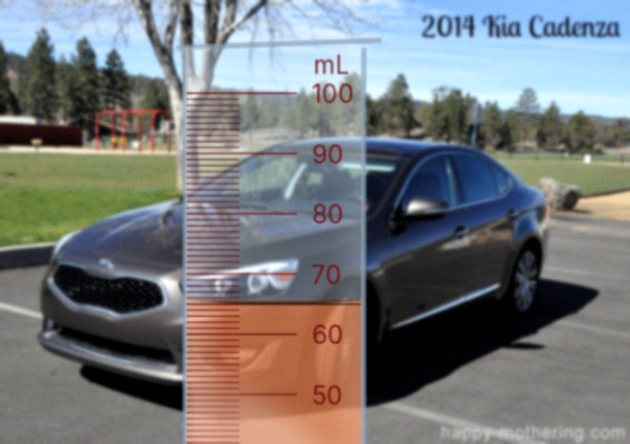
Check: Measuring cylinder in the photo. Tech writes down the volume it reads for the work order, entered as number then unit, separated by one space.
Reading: 65 mL
